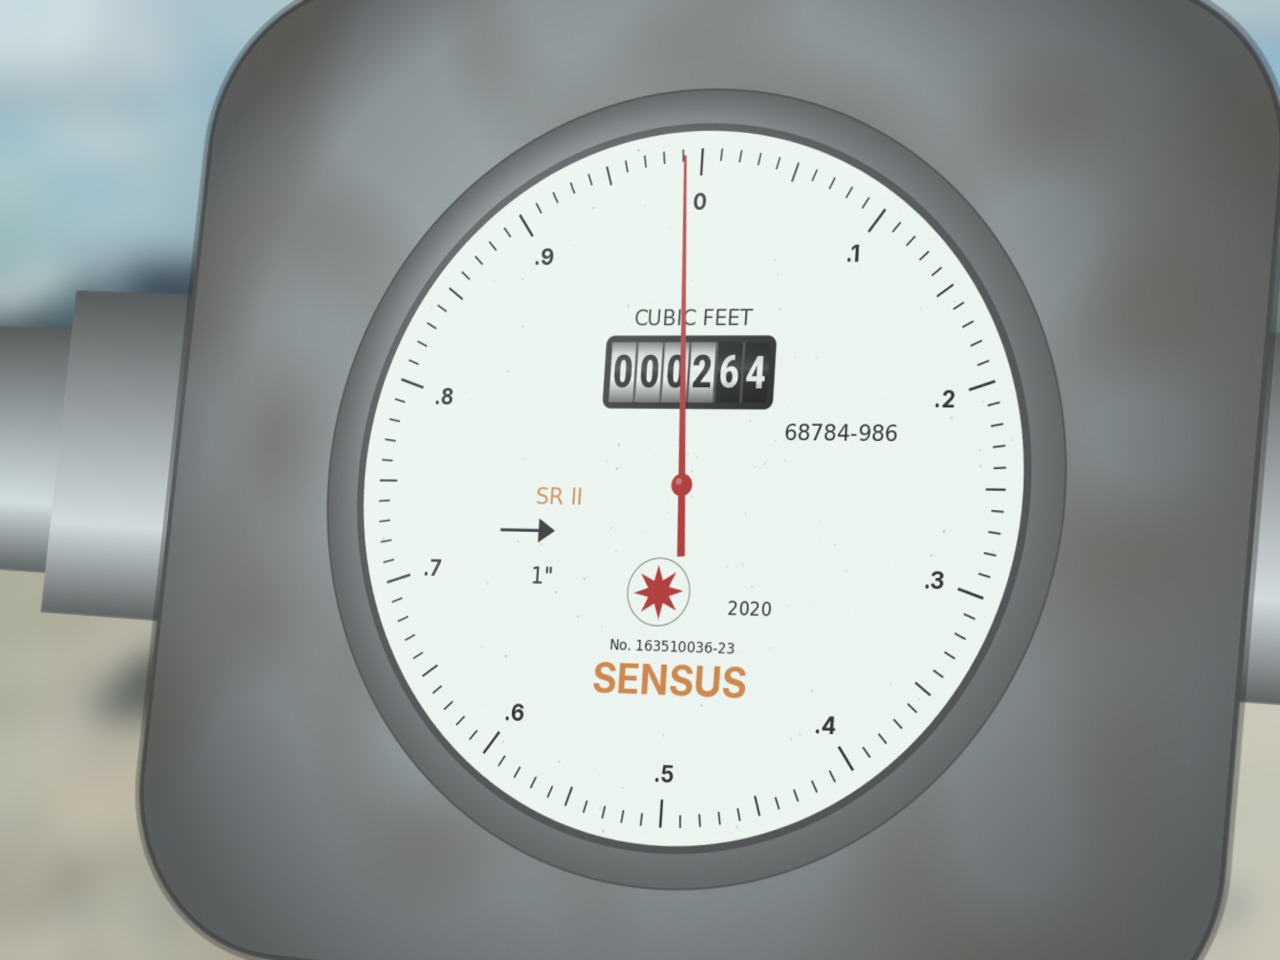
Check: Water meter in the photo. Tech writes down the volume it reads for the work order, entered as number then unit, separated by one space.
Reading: 263.99 ft³
